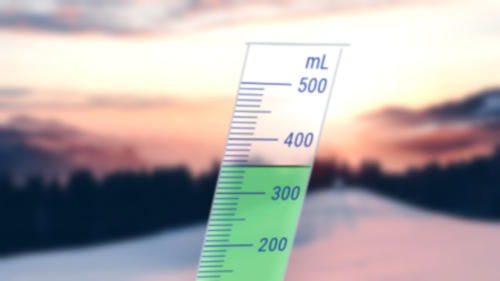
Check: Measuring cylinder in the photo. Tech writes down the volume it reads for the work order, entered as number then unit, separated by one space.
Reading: 350 mL
